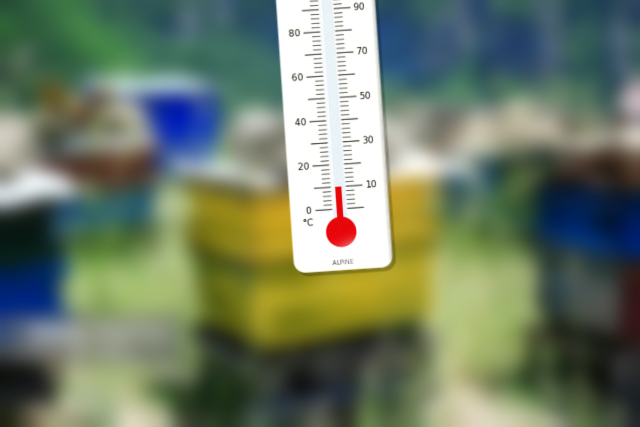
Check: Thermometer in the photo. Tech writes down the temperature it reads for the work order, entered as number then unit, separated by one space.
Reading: 10 °C
